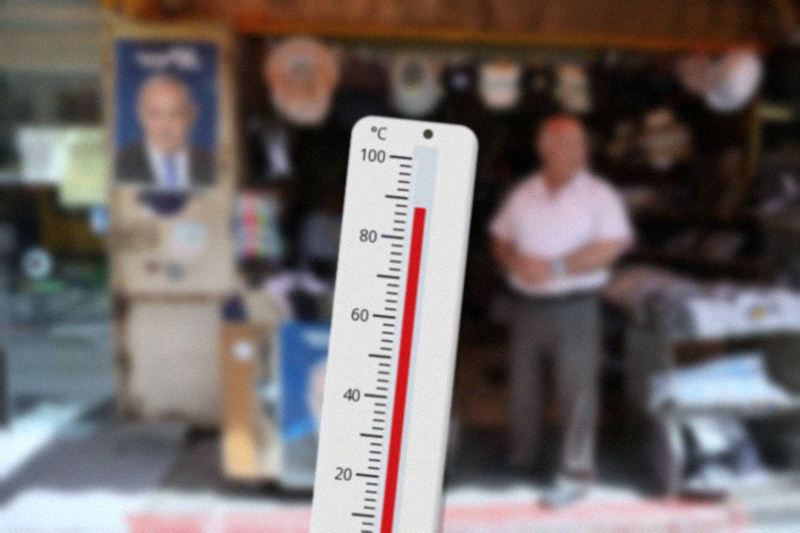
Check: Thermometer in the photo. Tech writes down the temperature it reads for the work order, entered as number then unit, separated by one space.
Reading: 88 °C
